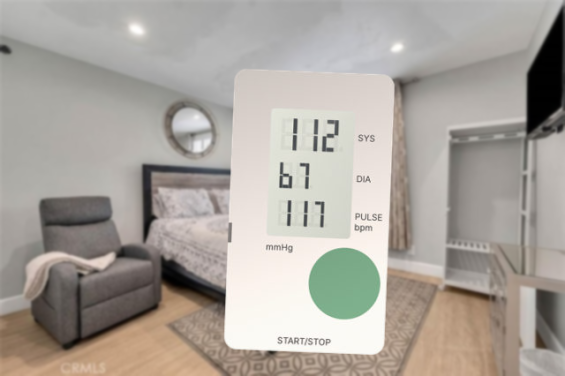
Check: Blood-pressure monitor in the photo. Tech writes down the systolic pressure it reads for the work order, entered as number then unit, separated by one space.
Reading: 112 mmHg
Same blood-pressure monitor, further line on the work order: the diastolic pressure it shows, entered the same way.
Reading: 67 mmHg
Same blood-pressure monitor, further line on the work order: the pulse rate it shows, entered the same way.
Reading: 117 bpm
